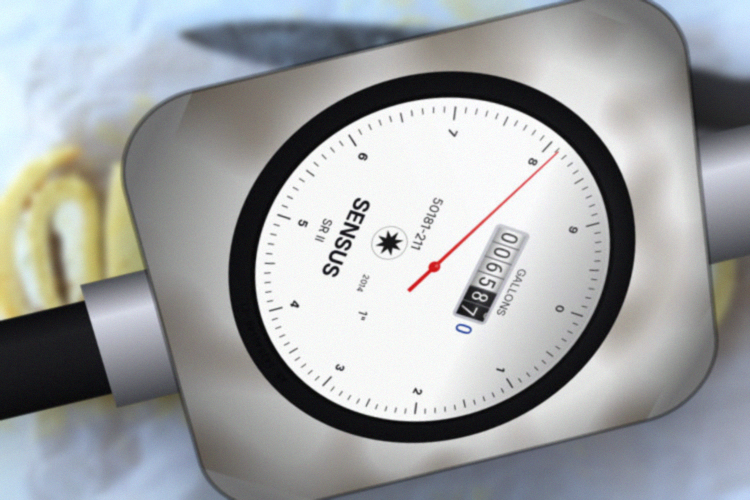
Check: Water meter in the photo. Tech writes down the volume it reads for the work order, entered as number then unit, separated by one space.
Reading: 65868.1 gal
